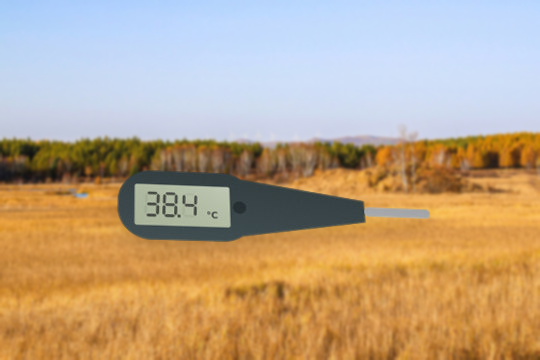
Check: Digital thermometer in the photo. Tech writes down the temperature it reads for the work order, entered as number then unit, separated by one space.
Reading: 38.4 °C
